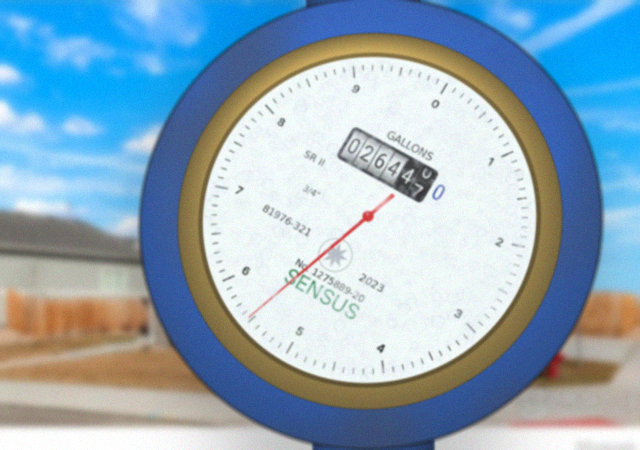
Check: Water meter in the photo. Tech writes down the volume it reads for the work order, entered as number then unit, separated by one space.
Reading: 264465.5 gal
